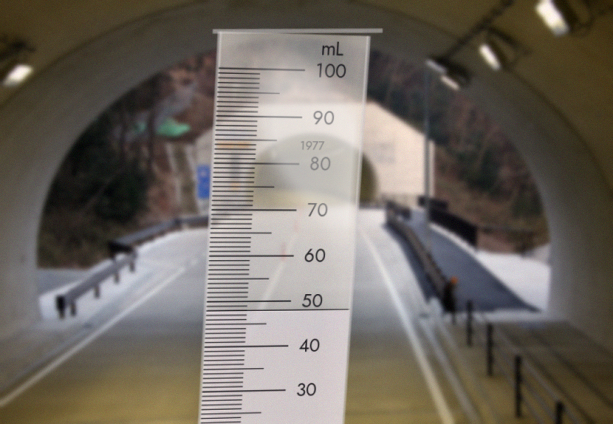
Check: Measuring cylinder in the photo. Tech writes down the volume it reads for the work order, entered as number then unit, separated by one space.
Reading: 48 mL
